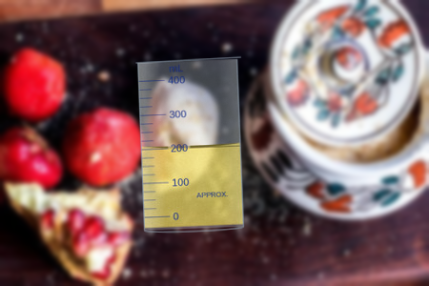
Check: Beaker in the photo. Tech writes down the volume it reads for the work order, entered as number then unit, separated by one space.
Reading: 200 mL
